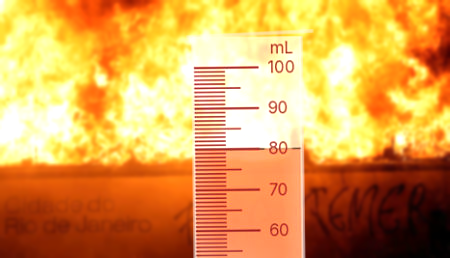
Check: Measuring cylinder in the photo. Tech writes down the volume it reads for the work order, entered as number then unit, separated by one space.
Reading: 80 mL
